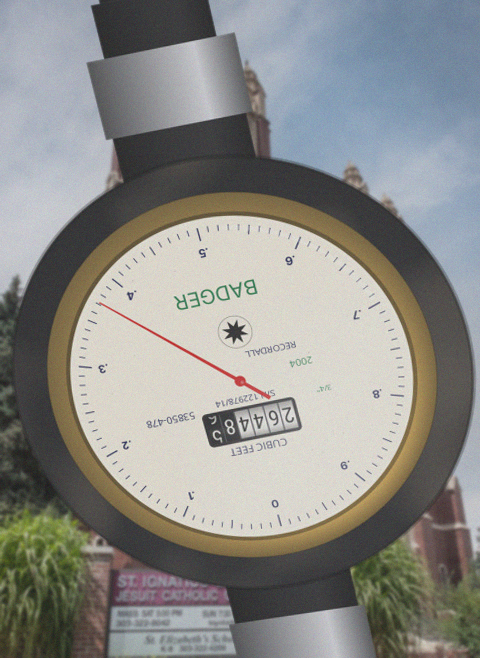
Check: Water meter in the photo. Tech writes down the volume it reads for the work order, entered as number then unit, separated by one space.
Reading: 264485.37 ft³
